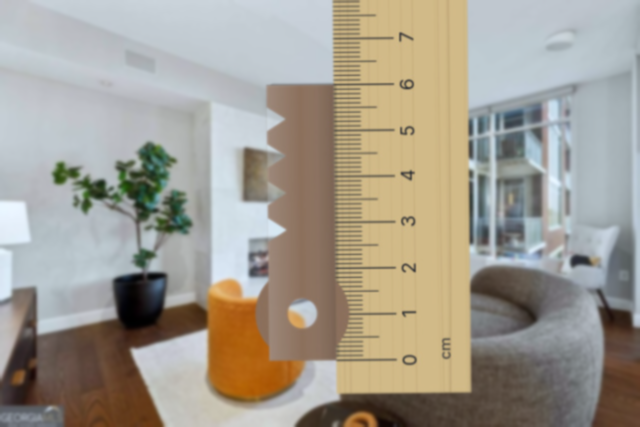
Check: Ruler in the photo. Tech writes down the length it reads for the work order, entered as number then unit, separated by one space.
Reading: 6 cm
